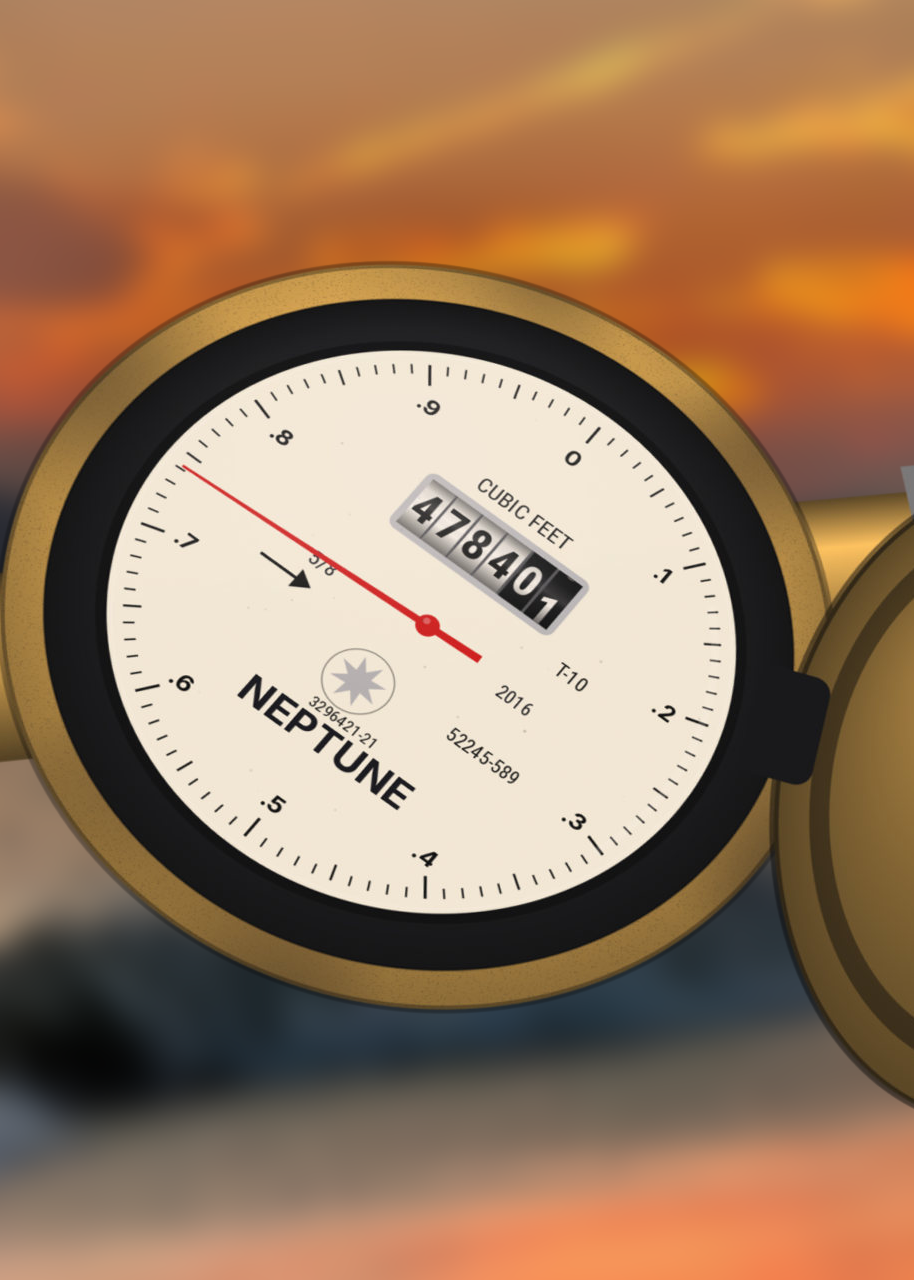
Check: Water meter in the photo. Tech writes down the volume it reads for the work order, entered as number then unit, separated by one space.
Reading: 478400.74 ft³
